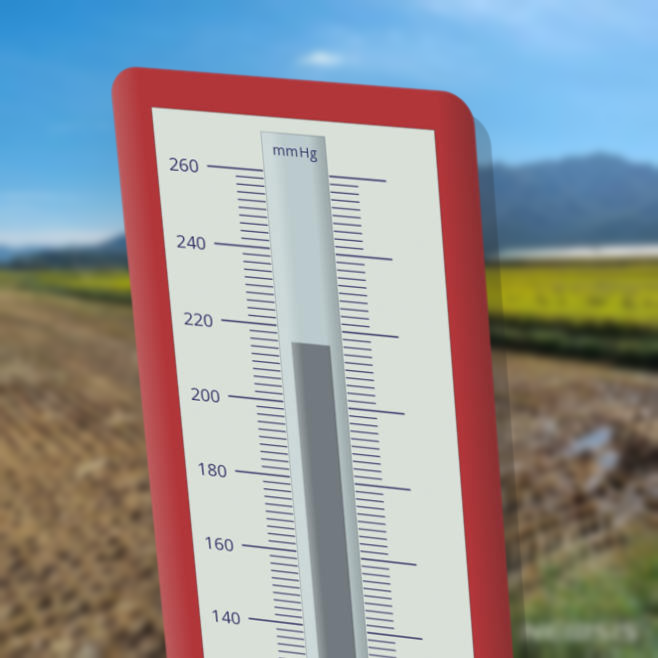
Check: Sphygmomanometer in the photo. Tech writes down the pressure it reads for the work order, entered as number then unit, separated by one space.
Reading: 216 mmHg
